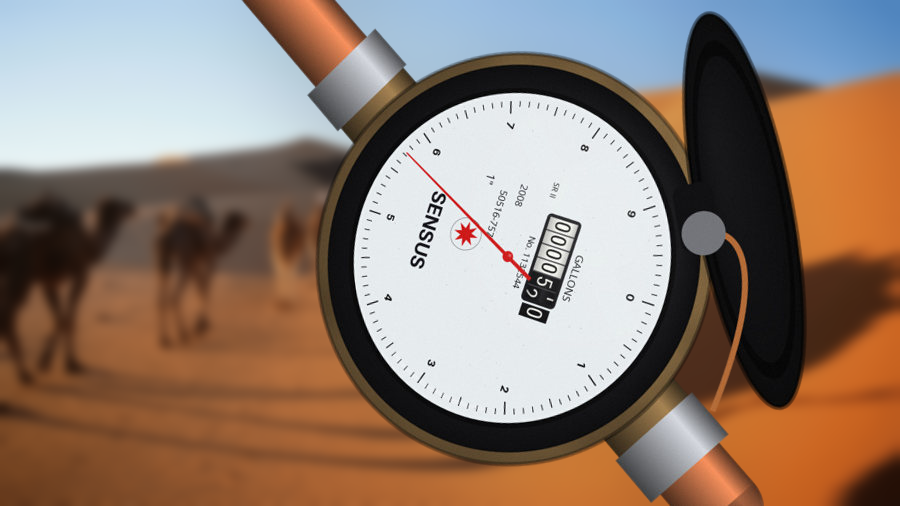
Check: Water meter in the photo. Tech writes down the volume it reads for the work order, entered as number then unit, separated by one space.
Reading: 515.7 gal
